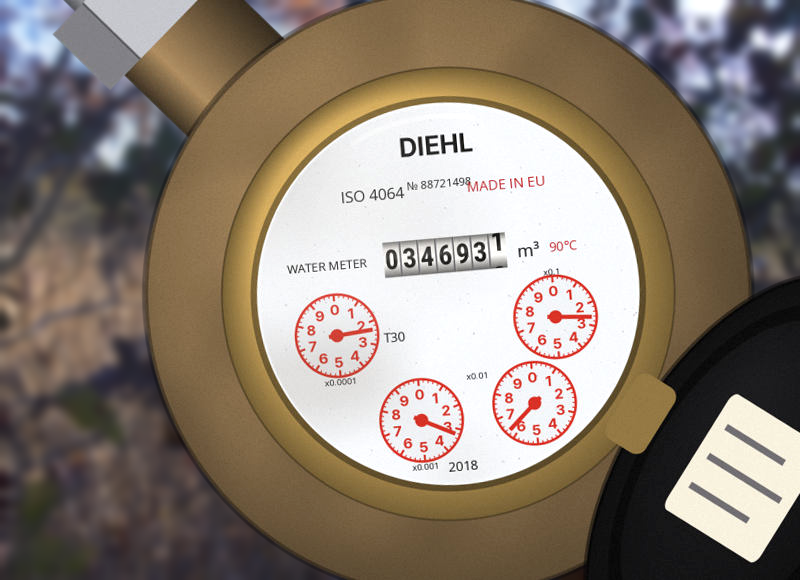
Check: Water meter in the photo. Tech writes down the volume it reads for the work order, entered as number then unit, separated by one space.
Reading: 346931.2632 m³
